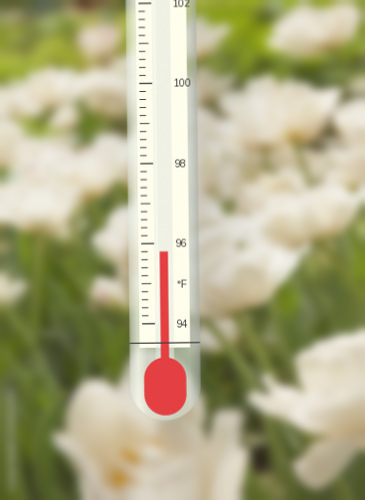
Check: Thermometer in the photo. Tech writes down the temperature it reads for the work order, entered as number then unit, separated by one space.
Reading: 95.8 °F
